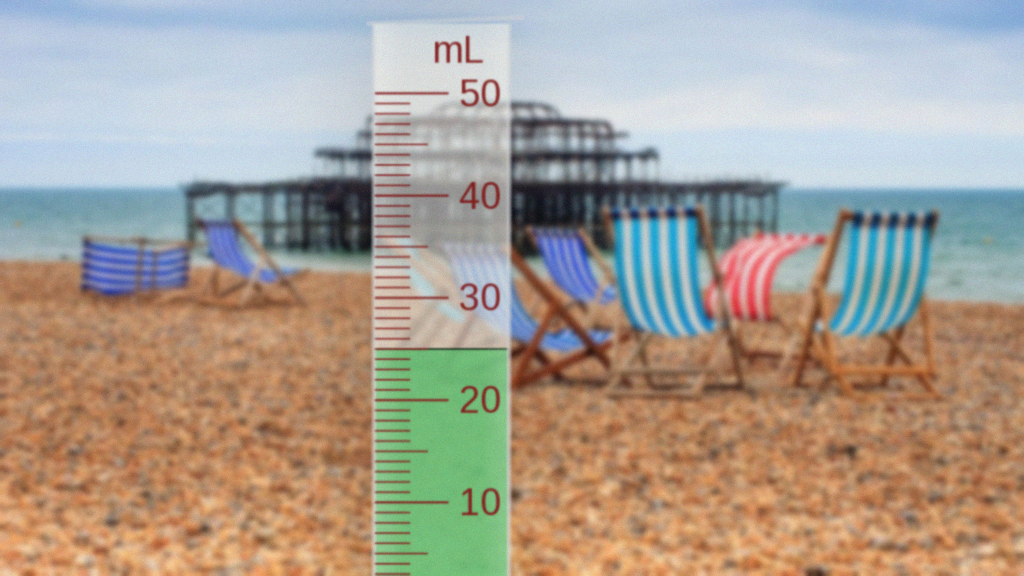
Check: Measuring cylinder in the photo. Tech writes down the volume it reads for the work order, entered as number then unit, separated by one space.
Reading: 25 mL
